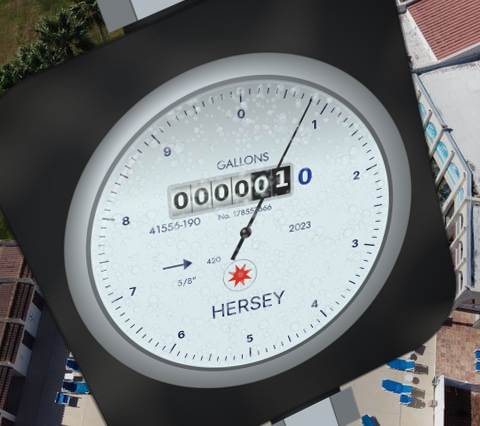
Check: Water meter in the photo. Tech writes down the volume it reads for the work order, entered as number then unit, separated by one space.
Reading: 10.8 gal
